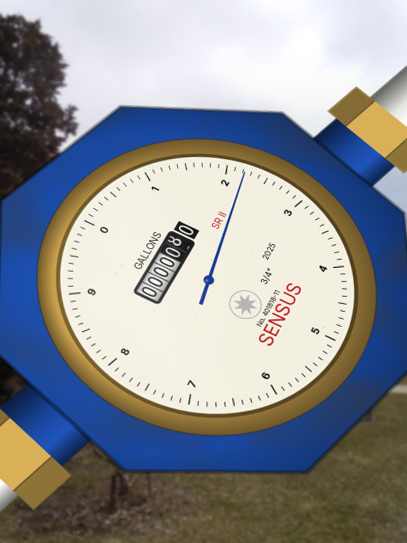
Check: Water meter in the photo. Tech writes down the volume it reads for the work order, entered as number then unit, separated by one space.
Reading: 82.2 gal
